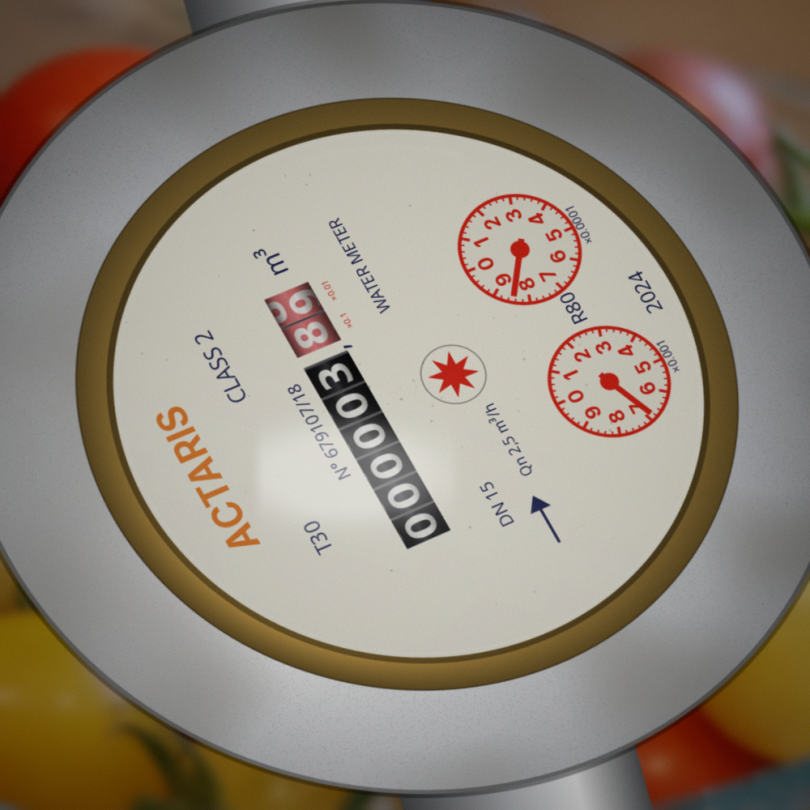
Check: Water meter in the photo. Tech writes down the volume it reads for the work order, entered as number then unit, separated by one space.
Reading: 3.8868 m³
